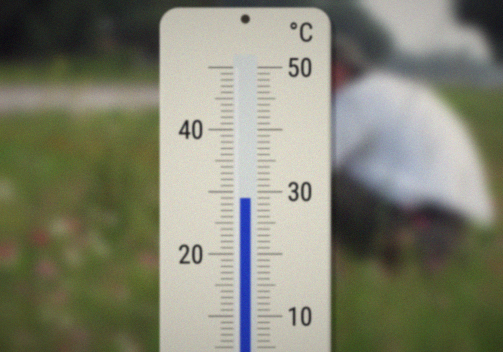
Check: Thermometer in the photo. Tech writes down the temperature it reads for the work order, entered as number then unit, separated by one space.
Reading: 29 °C
